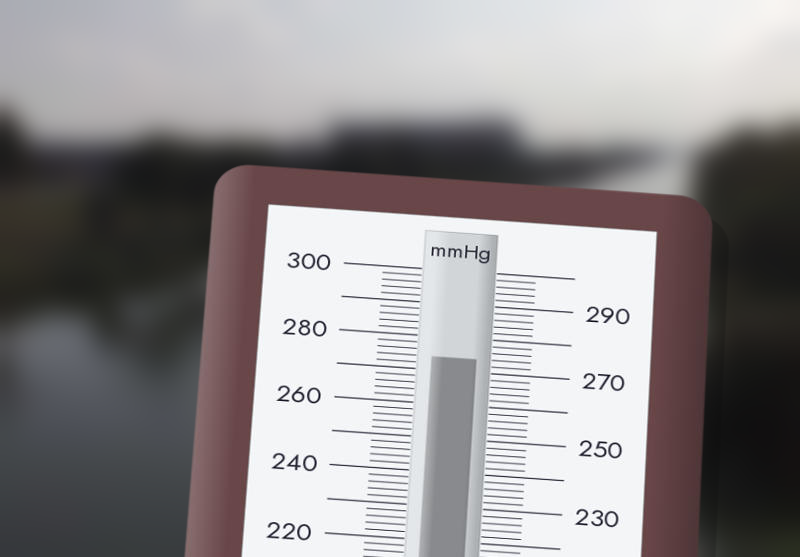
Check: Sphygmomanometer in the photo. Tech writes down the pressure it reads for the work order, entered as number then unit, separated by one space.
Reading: 274 mmHg
